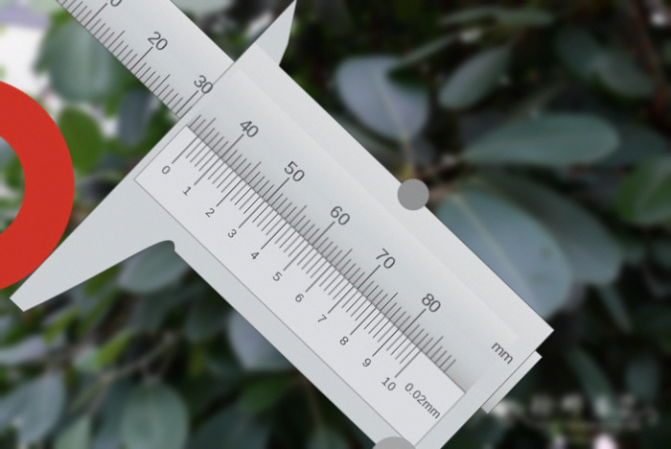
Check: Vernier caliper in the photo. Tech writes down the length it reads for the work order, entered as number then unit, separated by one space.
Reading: 35.0 mm
